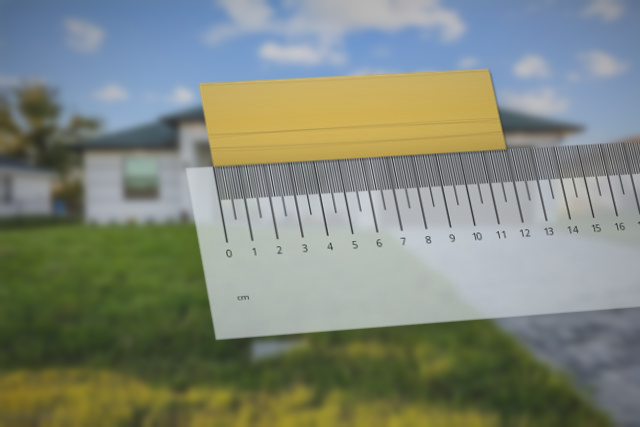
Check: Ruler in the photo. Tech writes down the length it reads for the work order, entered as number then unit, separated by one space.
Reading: 12 cm
